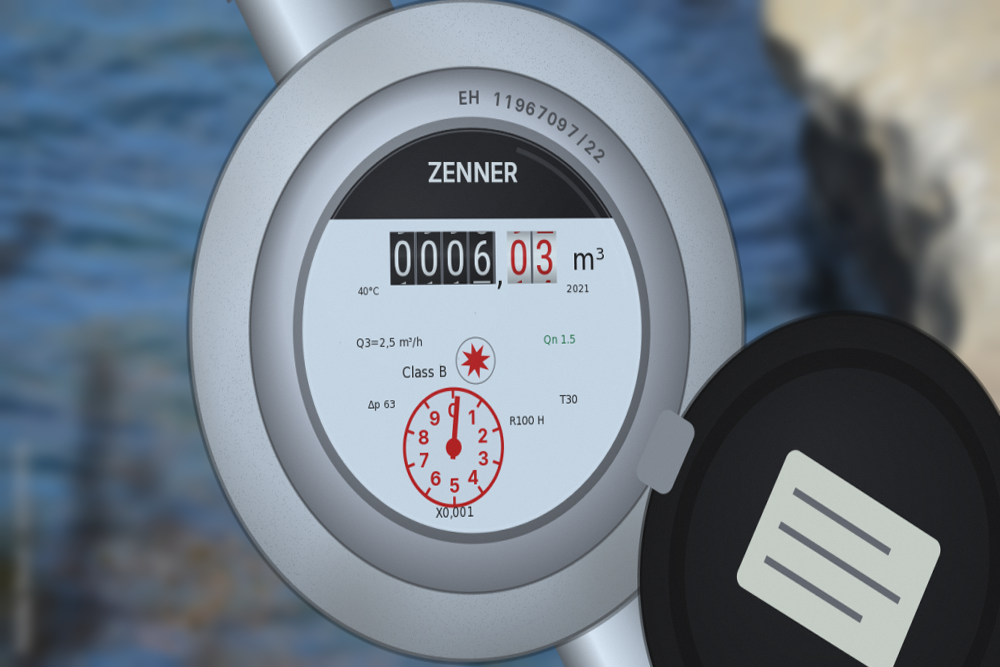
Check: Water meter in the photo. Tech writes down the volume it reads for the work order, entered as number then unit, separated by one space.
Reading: 6.030 m³
